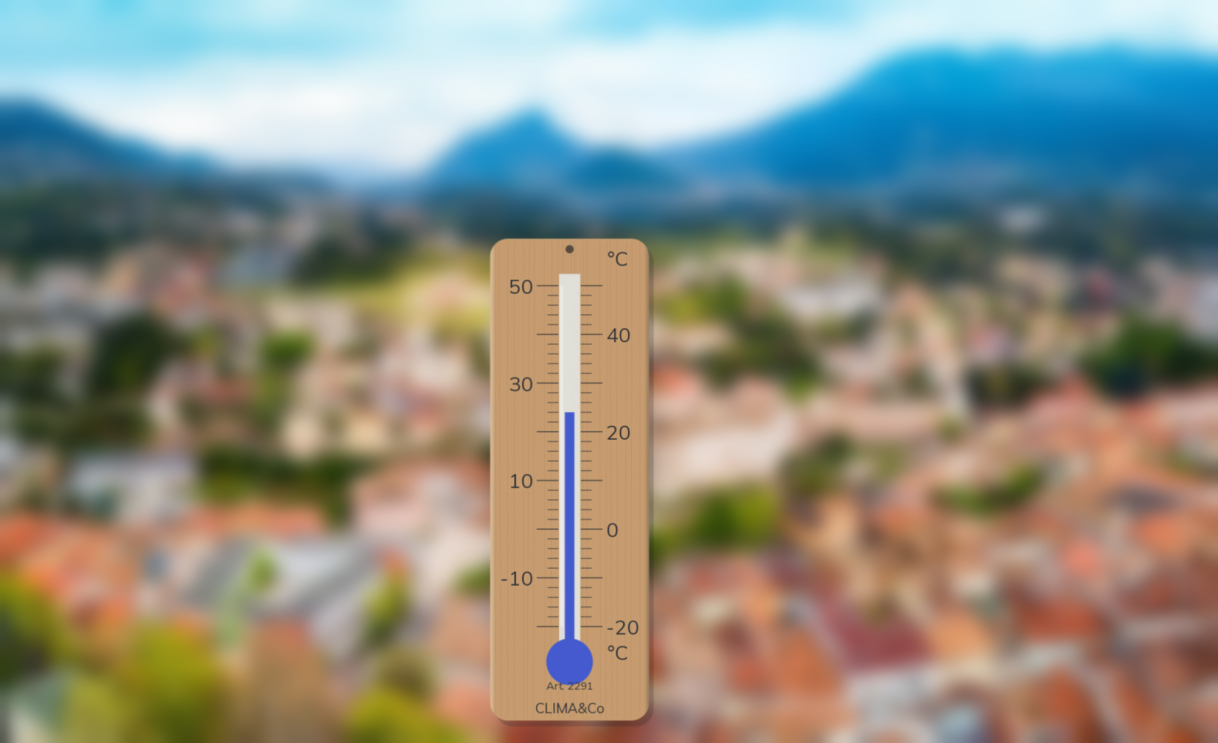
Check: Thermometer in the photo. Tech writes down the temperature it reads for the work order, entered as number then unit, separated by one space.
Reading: 24 °C
